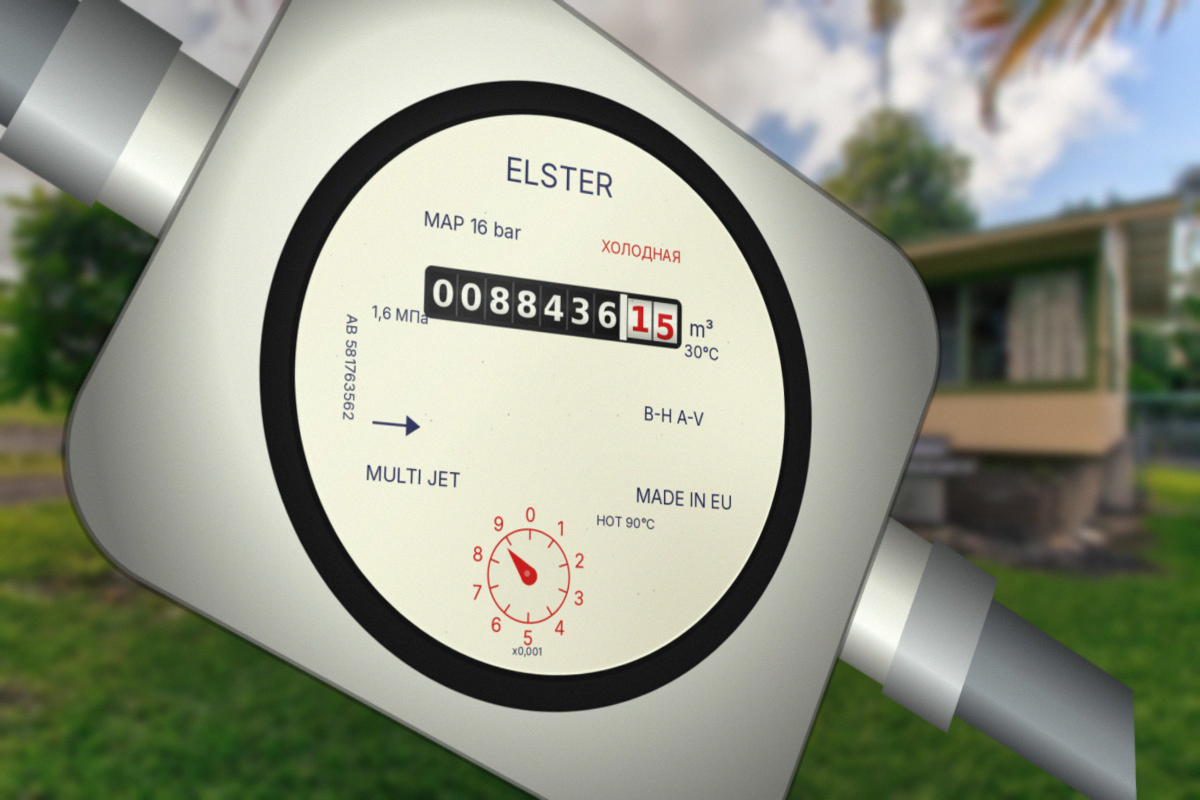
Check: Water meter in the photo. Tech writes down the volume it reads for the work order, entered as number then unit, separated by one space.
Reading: 88436.148 m³
